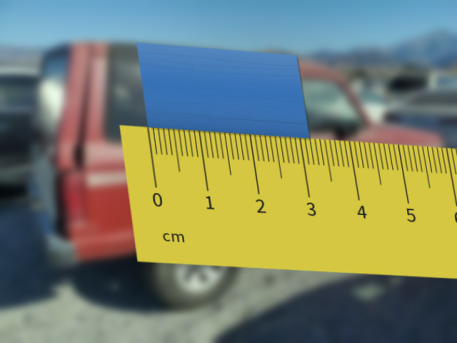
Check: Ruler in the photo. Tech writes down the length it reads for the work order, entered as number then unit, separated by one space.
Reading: 3.2 cm
